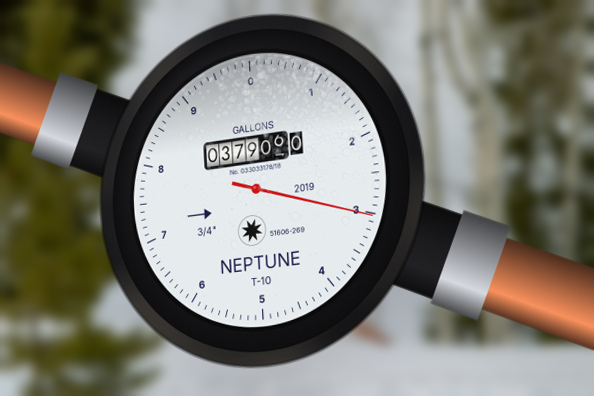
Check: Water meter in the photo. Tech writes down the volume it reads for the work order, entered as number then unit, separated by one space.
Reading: 379063.0 gal
